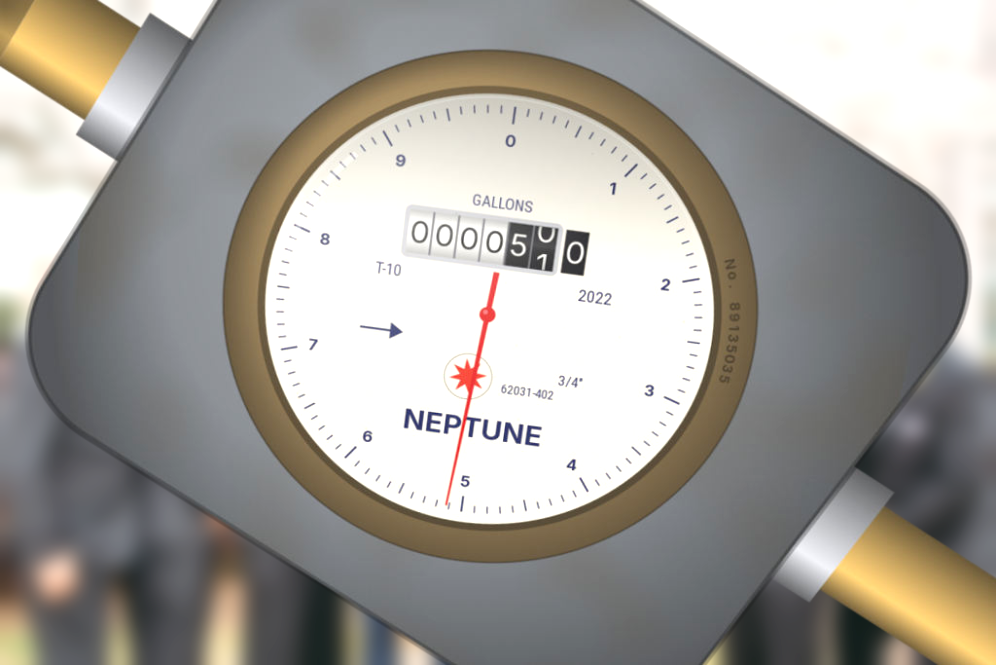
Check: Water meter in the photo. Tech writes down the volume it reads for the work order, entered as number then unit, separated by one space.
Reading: 505.1 gal
